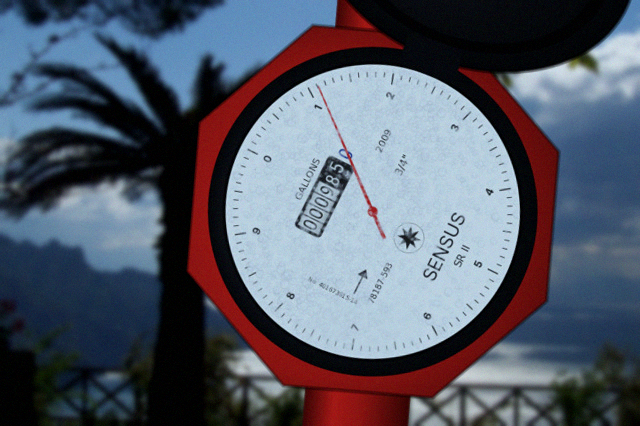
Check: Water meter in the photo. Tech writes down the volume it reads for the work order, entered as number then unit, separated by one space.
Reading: 9851.1 gal
